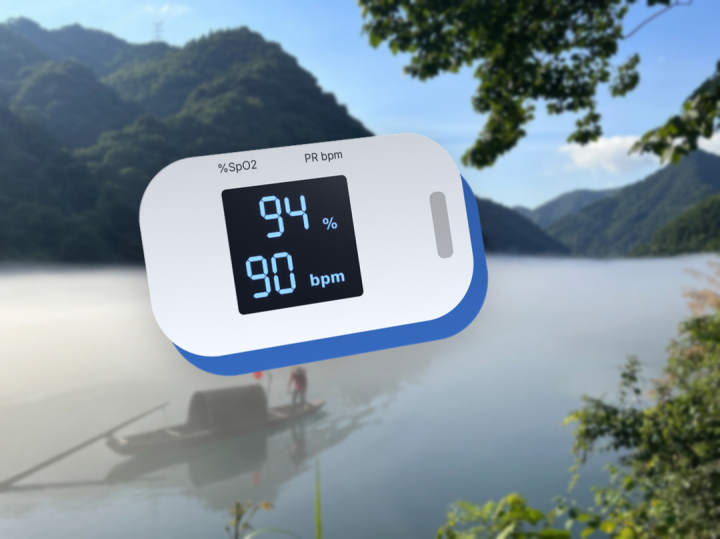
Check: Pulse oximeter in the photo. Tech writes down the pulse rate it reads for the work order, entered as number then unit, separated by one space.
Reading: 90 bpm
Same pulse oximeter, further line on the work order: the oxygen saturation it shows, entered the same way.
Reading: 94 %
